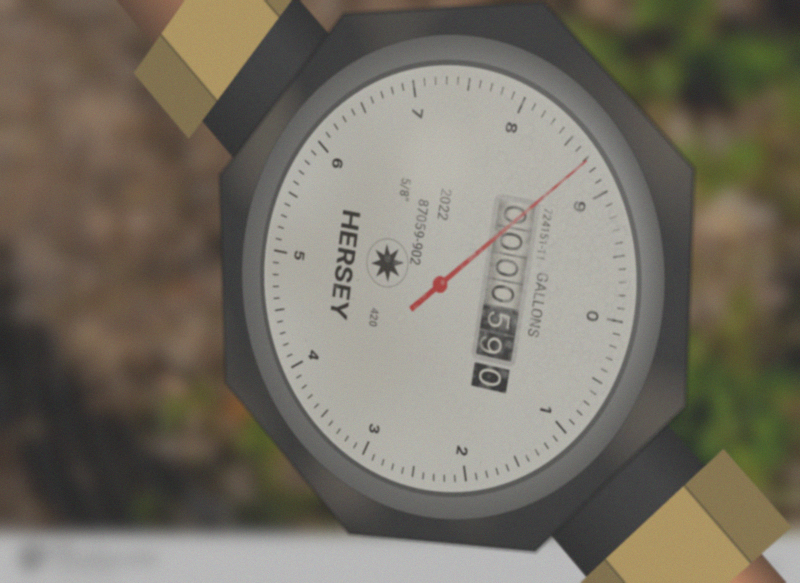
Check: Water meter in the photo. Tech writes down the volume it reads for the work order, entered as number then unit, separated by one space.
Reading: 588.7 gal
